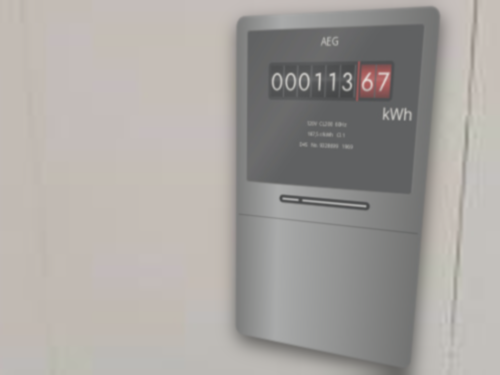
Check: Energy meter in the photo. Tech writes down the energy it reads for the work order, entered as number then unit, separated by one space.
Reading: 113.67 kWh
